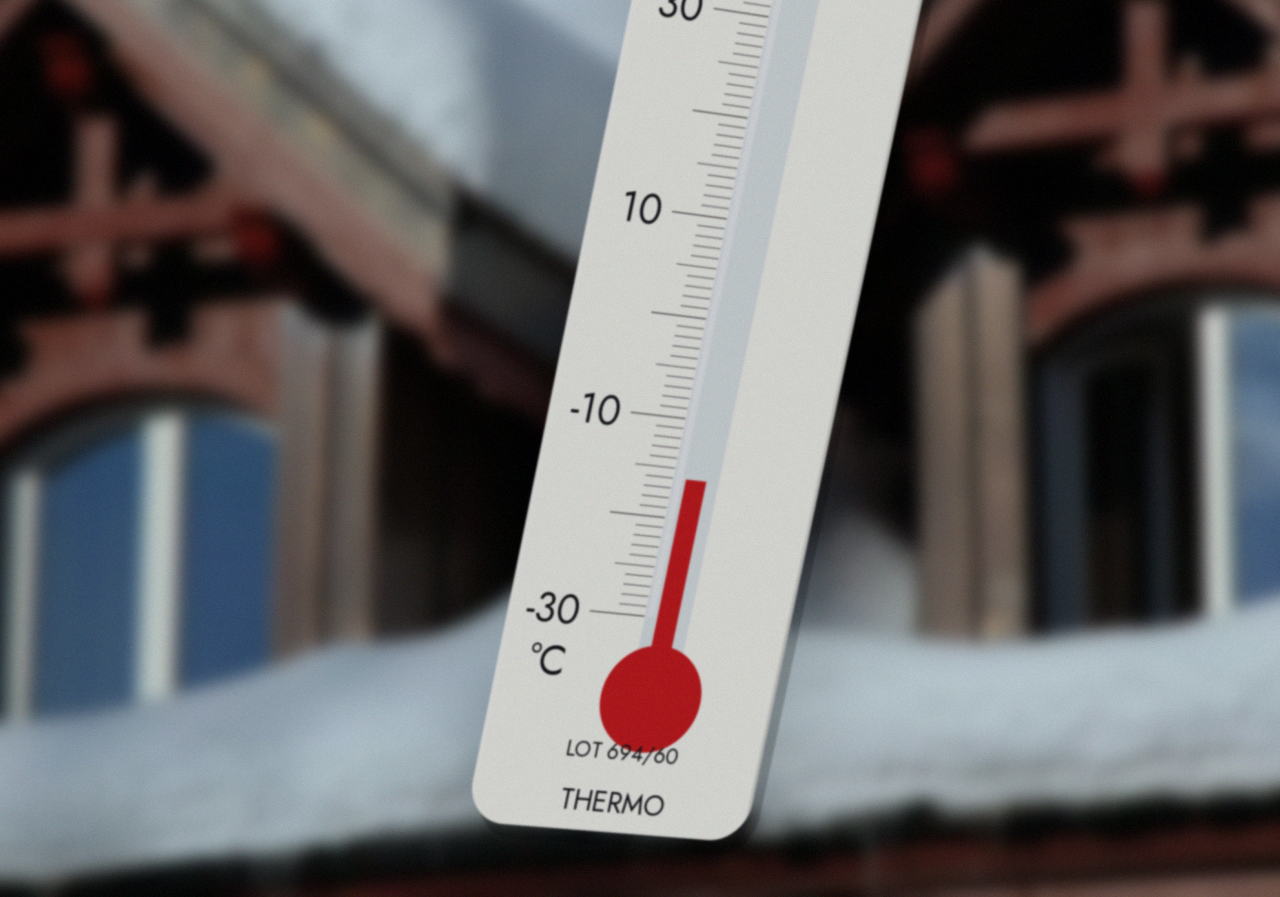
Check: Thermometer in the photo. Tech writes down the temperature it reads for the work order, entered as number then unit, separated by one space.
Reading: -16 °C
